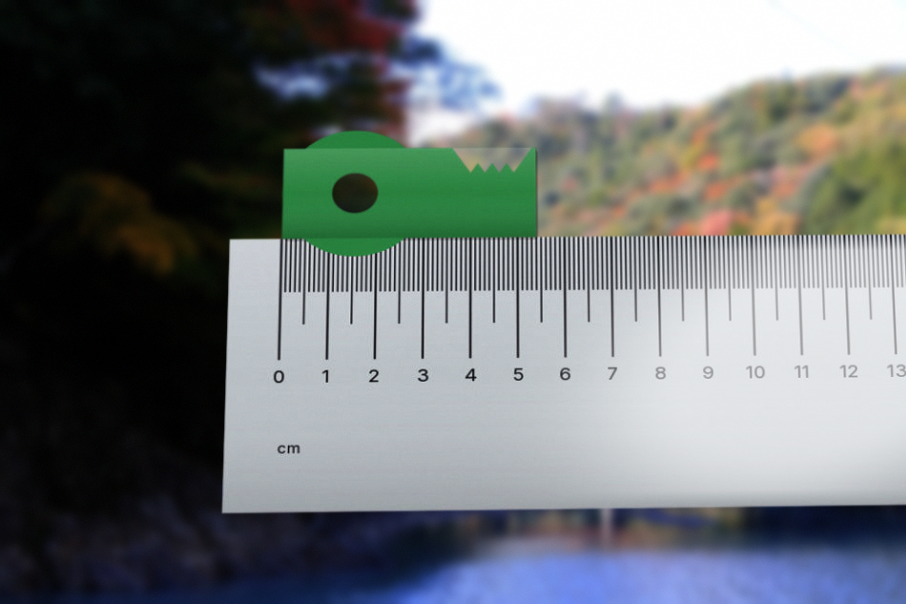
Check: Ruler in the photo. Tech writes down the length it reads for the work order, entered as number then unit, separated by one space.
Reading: 5.4 cm
